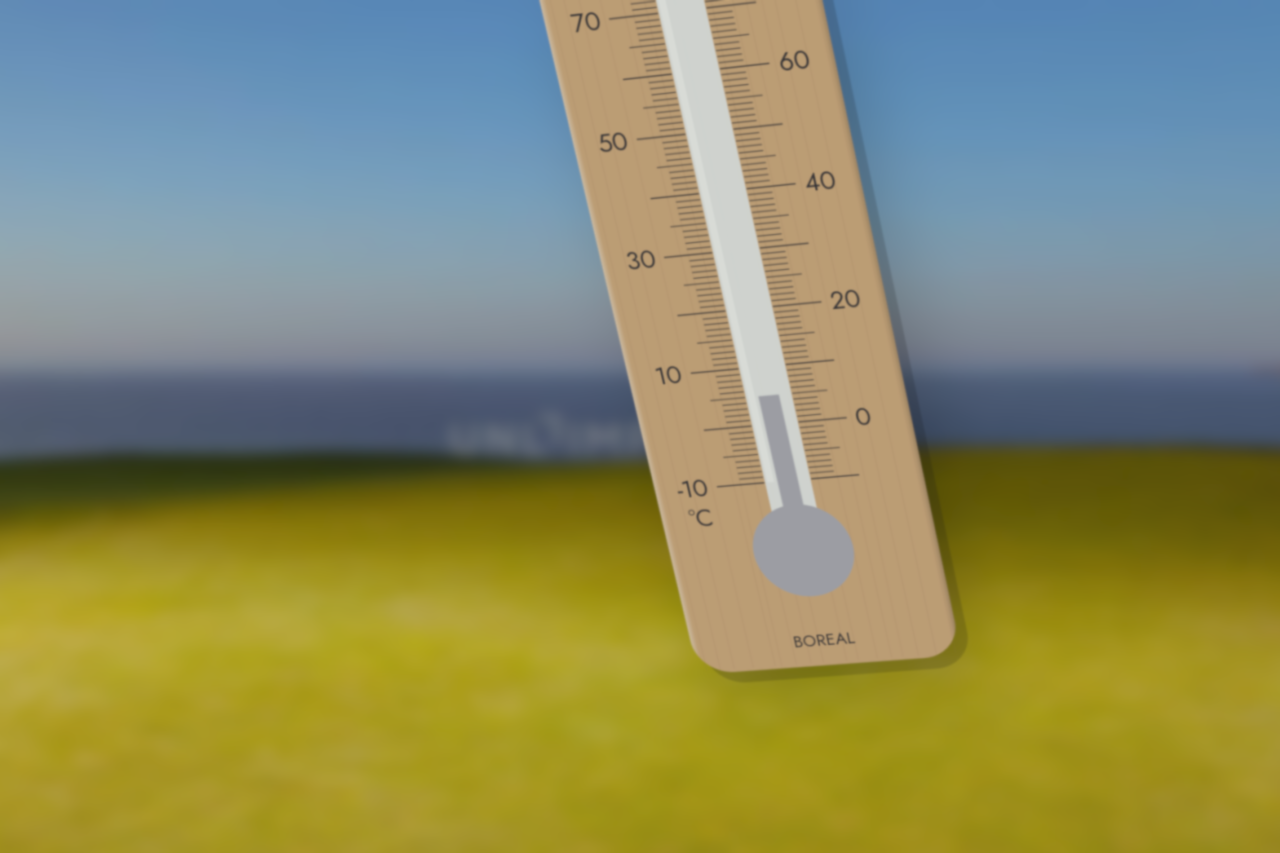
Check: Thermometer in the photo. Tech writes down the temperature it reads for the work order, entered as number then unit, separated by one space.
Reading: 5 °C
